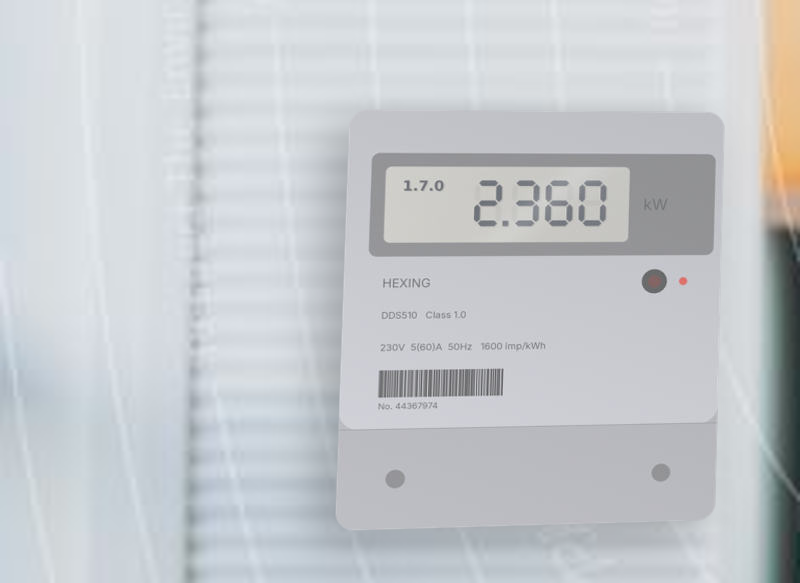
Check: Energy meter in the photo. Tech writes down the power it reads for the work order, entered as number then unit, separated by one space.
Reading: 2.360 kW
